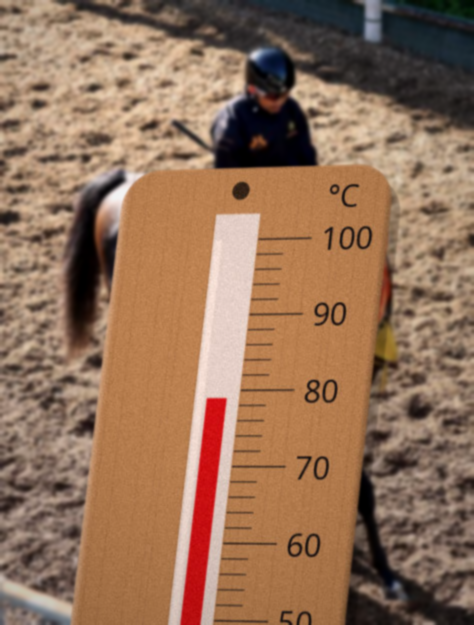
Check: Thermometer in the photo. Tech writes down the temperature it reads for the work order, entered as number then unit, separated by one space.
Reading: 79 °C
